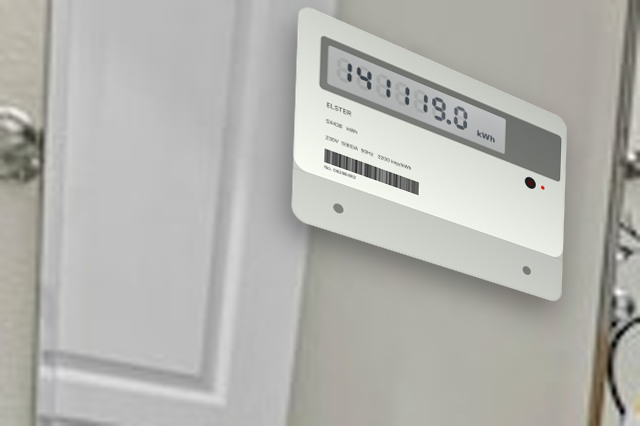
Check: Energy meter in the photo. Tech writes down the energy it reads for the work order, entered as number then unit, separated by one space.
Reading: 141119.0 kWh
